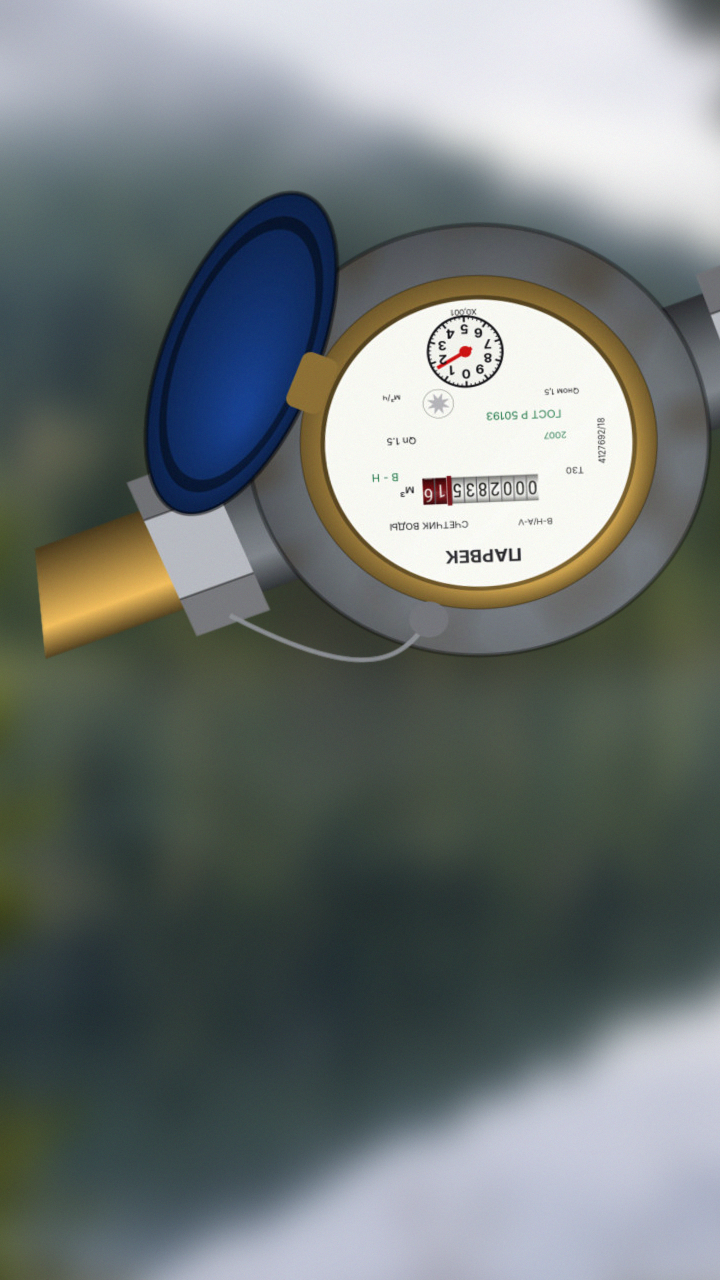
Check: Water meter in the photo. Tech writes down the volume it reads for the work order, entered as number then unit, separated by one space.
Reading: 2835.161 m³
